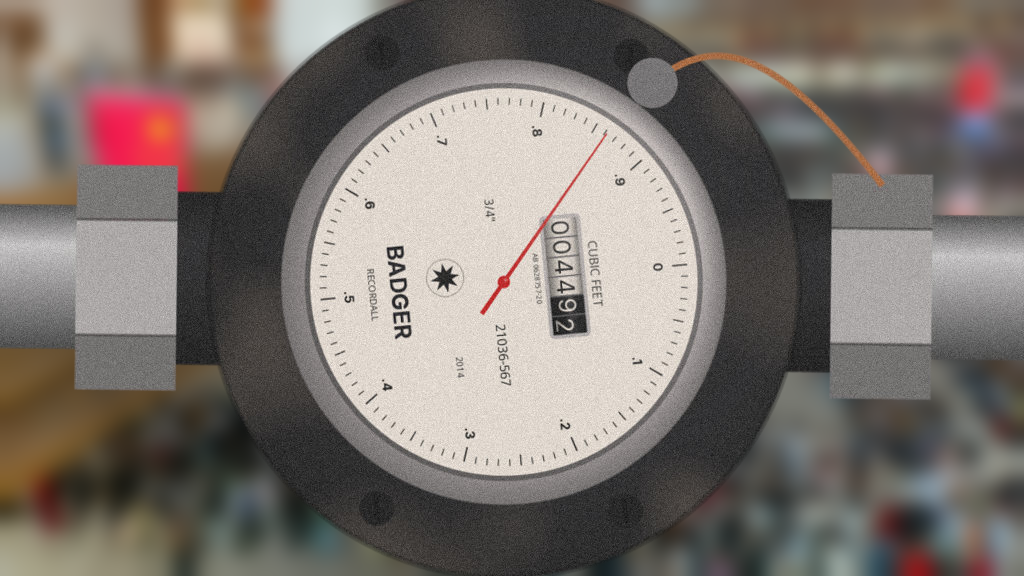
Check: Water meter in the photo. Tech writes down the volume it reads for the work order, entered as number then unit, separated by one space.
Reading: 4491.86 ft³
